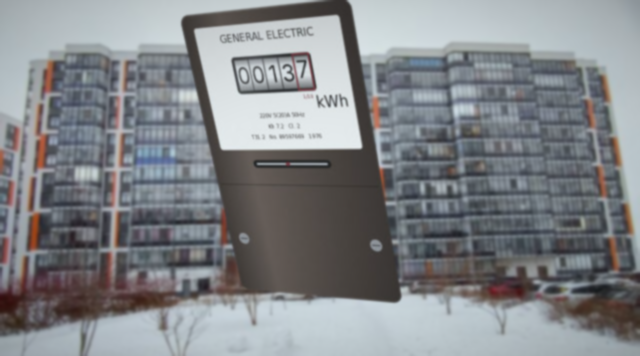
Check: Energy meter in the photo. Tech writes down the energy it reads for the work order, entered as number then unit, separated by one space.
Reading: 13.7 kWh
